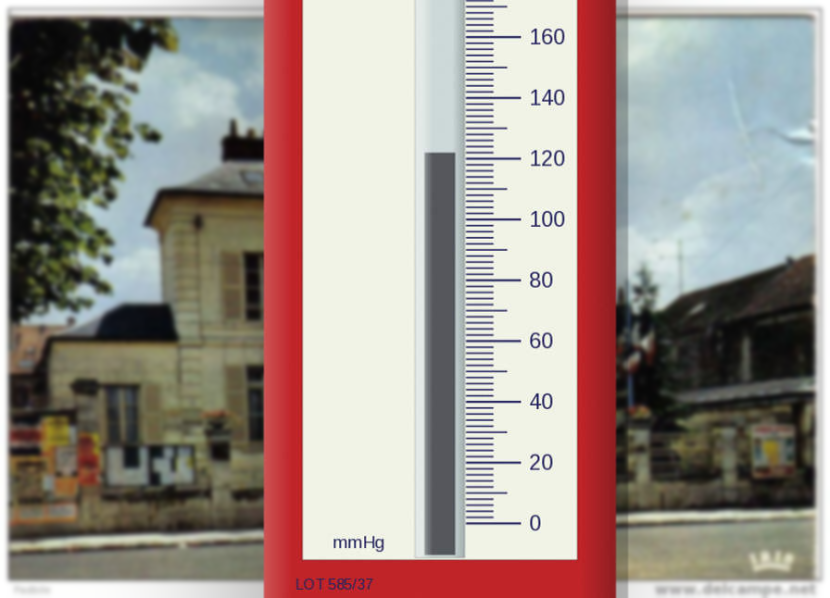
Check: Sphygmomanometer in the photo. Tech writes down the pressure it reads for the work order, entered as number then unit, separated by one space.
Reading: 122 mmHg
